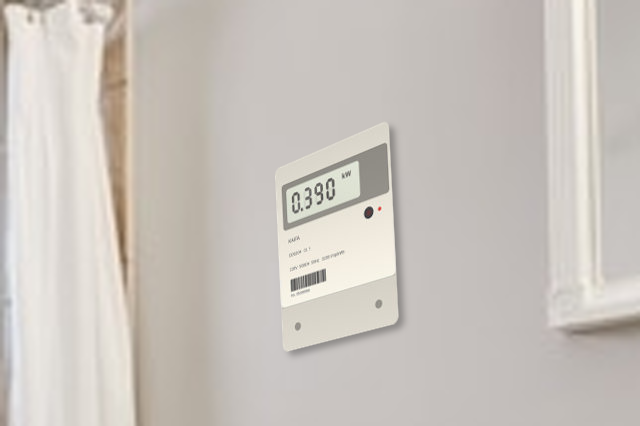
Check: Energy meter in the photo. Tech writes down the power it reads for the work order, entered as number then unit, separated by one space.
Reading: 0.390 kW
